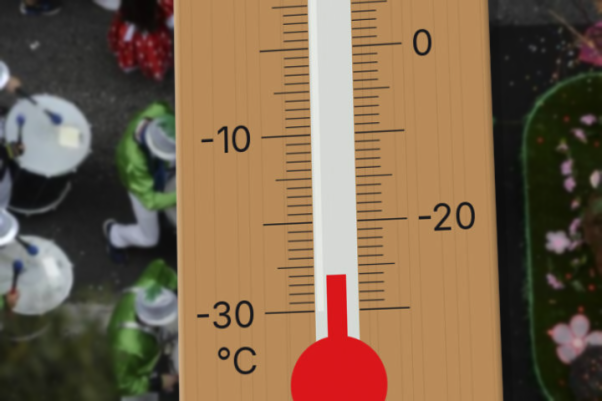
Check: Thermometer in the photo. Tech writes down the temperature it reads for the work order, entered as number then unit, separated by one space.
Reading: -26 °C
